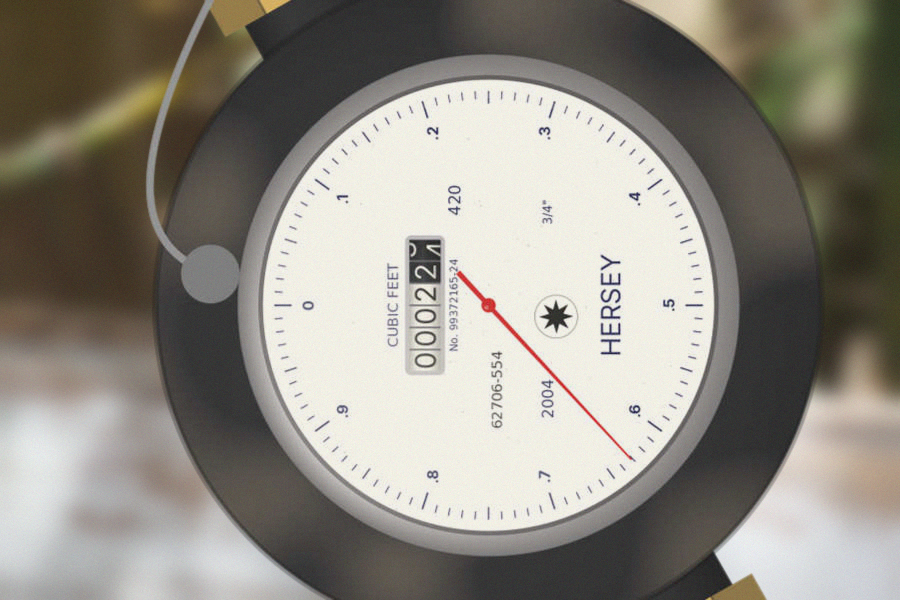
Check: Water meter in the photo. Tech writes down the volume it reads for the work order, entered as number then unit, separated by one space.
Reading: 223.63 ft³
